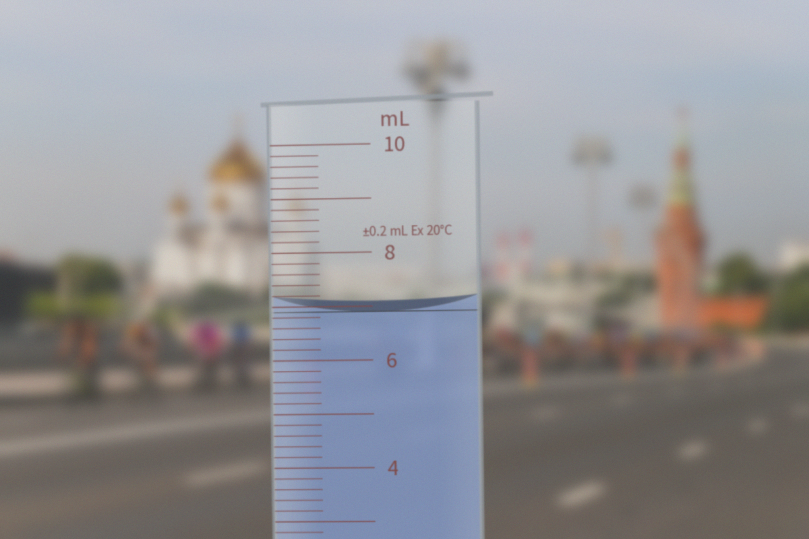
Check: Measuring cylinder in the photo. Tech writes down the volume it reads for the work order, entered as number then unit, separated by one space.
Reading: 6.9 mL
